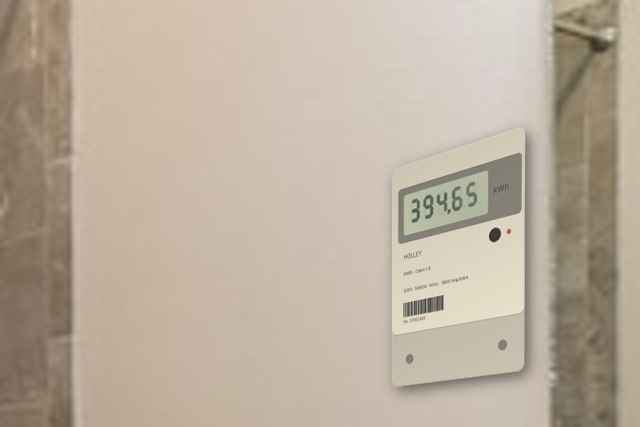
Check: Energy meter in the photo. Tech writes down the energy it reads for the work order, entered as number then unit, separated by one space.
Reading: 394.65 kWh
